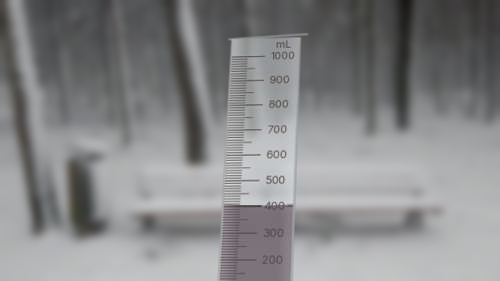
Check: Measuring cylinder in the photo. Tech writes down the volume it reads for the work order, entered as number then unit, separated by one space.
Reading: 400 mL
